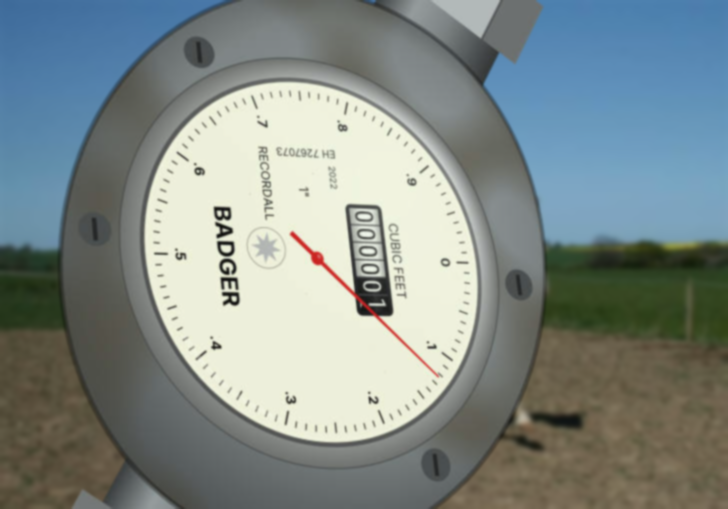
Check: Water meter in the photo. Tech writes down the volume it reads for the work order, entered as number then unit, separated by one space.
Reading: 1.12 ft³
